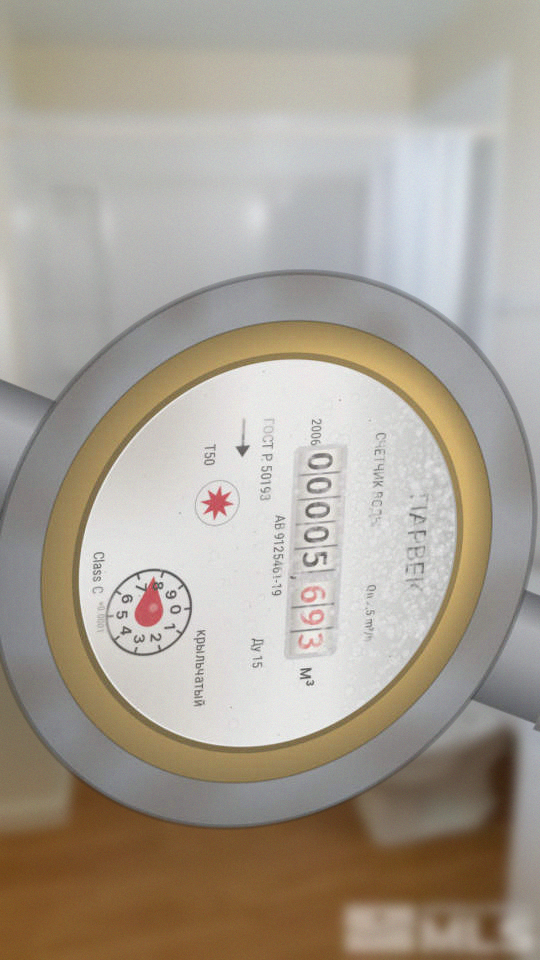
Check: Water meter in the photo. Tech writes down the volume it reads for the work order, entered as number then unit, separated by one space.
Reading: 5.6937 m³
